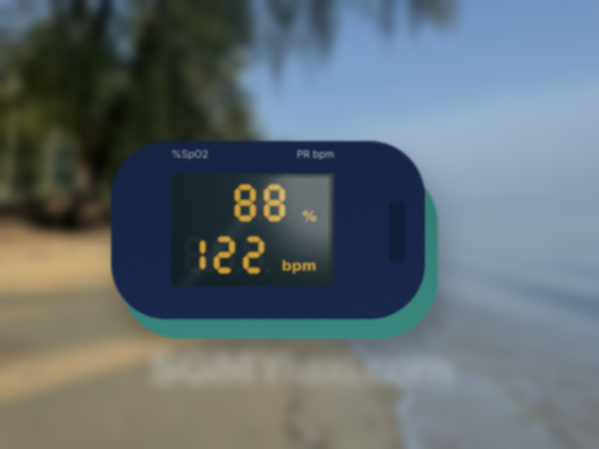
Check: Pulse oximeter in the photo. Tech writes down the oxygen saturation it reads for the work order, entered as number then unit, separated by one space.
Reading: 88 %
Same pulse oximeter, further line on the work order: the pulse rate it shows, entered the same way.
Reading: 122 bpm
